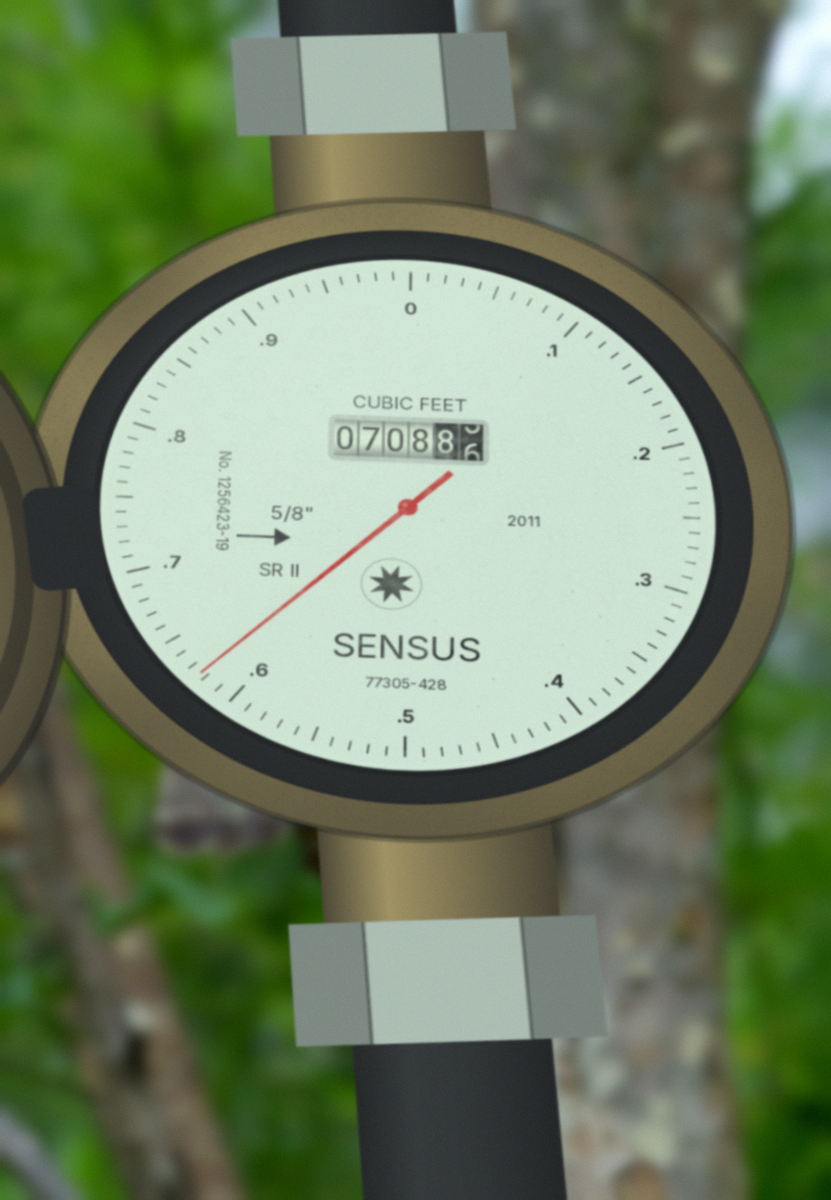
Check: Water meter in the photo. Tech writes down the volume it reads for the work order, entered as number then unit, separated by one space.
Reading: 70885.62 ft³
